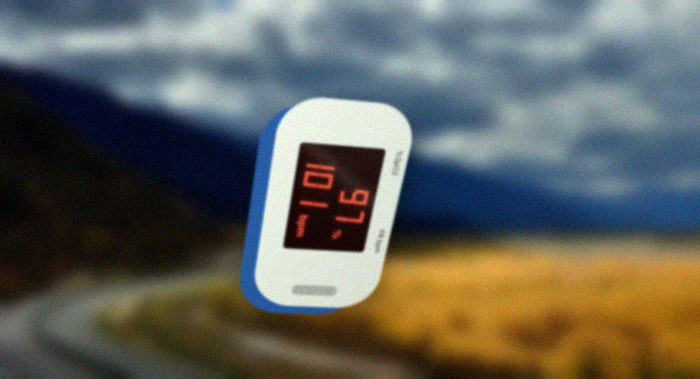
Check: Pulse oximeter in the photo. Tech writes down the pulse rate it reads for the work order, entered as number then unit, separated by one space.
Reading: 101 bpm
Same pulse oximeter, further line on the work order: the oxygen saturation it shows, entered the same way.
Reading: 97 %
